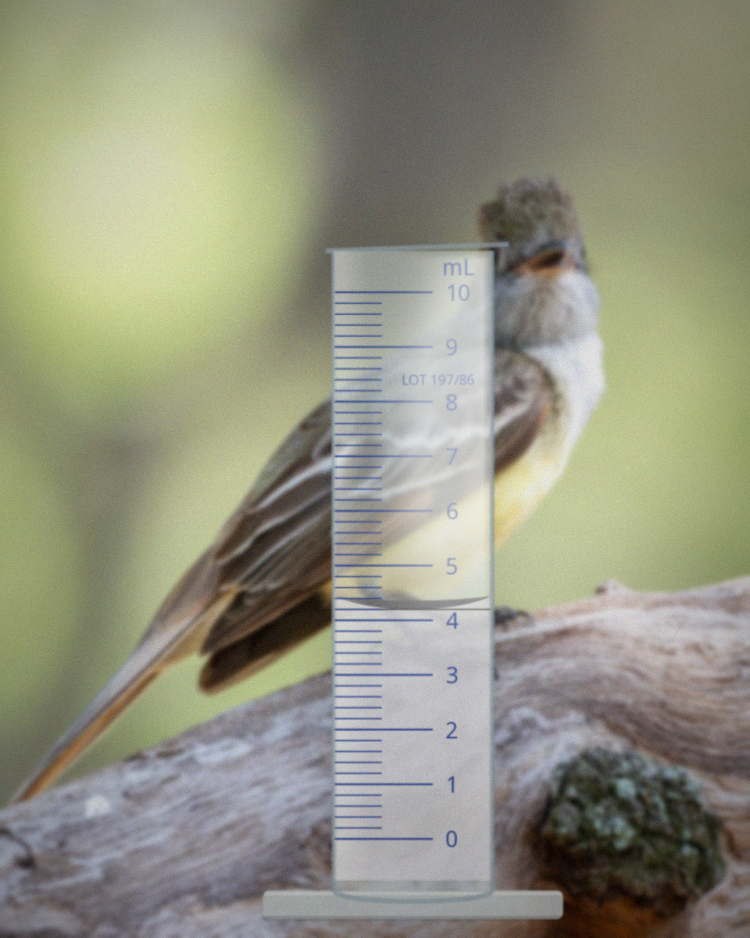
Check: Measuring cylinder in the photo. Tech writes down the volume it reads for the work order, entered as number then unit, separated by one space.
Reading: 4.2 mL
